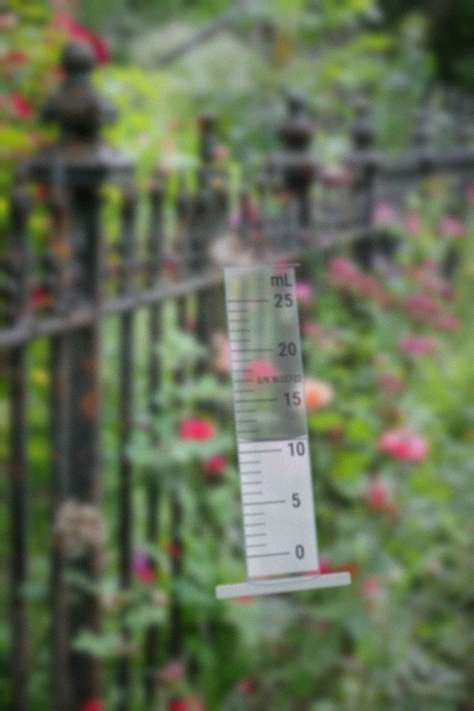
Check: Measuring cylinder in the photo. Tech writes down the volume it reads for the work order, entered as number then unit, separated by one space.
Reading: 11 mL
